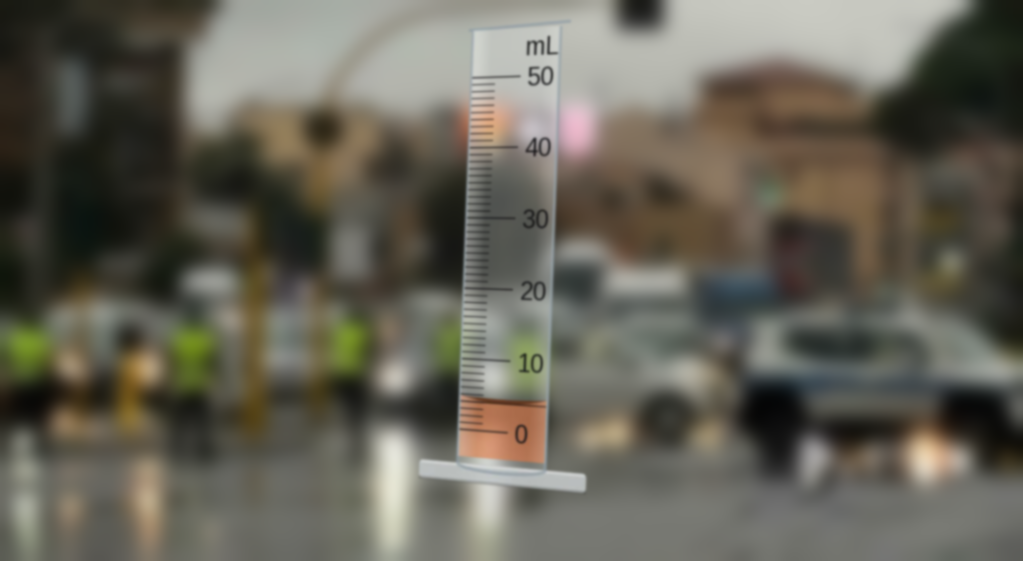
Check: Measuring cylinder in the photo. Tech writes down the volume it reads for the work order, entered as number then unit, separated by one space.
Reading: 4 mL
